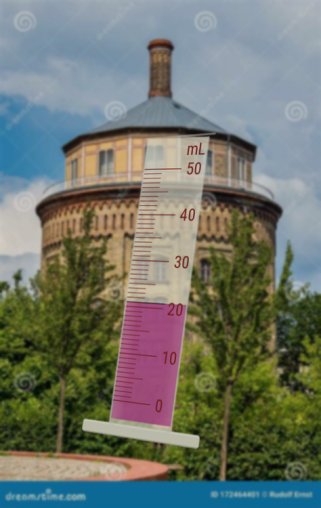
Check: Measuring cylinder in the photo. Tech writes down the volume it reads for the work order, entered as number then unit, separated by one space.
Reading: 21 mL
